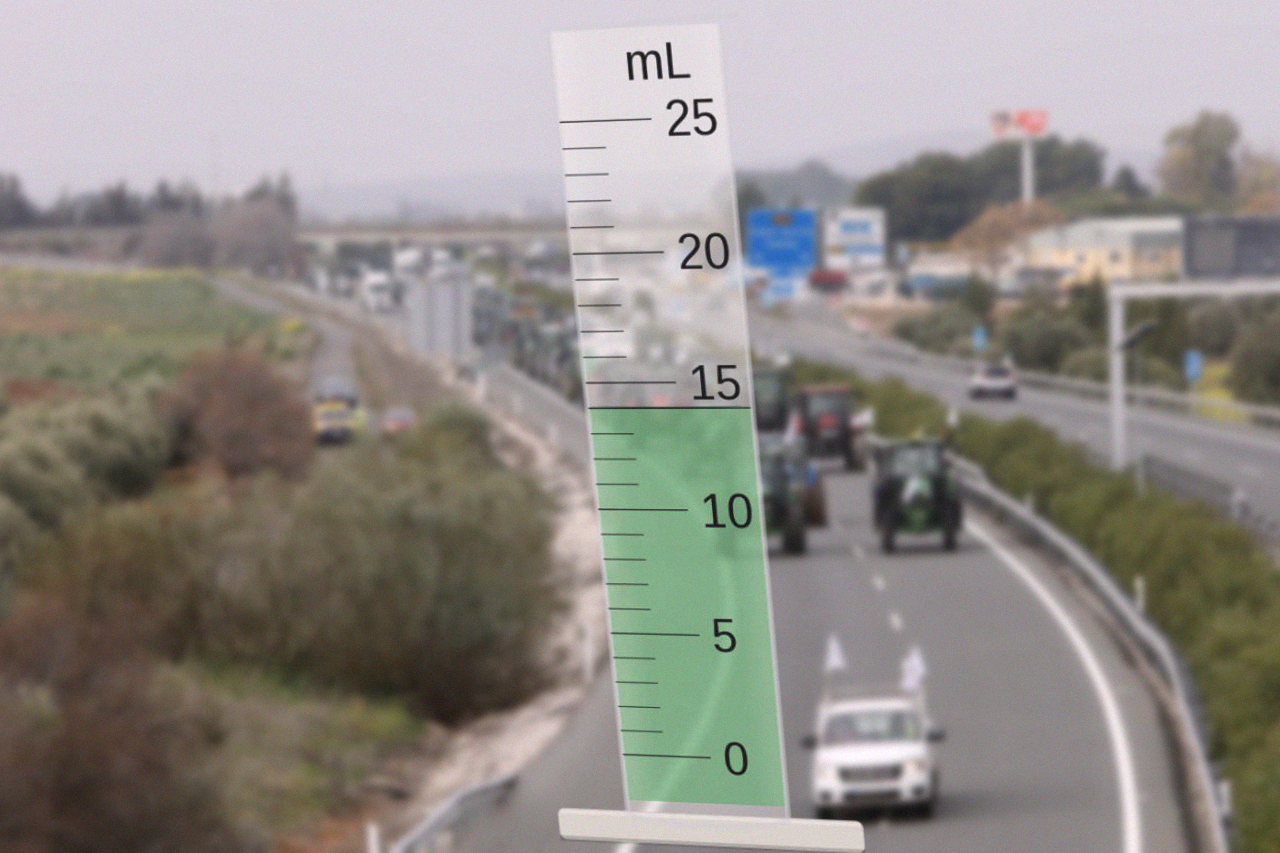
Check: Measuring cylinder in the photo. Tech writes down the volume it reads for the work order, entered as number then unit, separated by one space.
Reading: 14 mL
